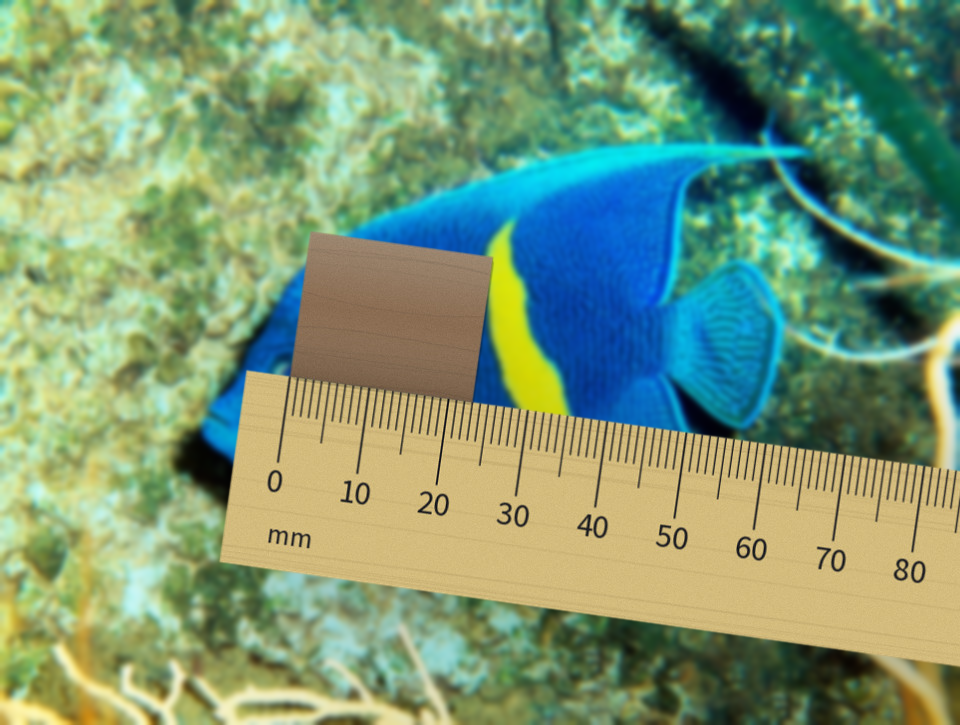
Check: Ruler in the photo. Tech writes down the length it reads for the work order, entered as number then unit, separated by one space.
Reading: 23 mm
